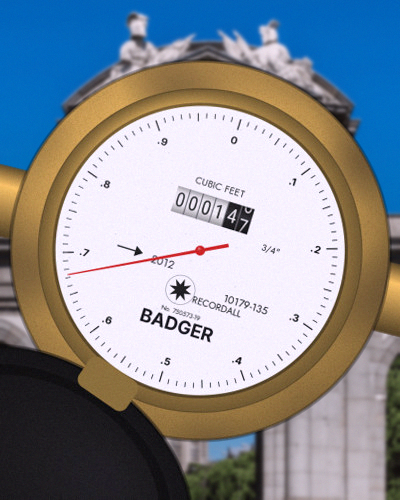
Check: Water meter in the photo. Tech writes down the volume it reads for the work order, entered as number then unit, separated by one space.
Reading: 146.67 ft³
